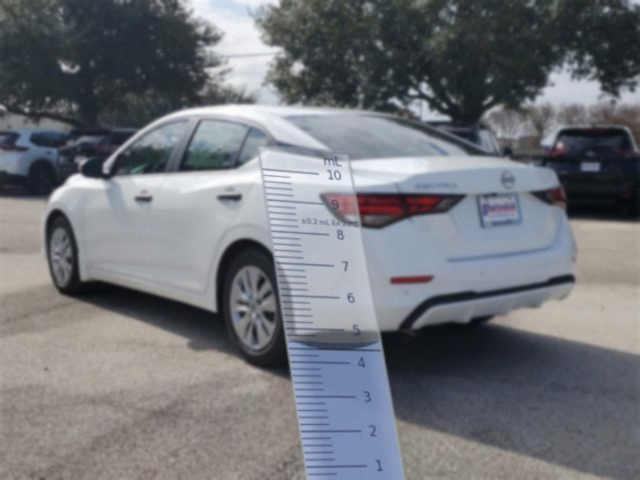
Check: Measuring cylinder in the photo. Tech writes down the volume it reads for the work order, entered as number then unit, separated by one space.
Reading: 4.4 mL
